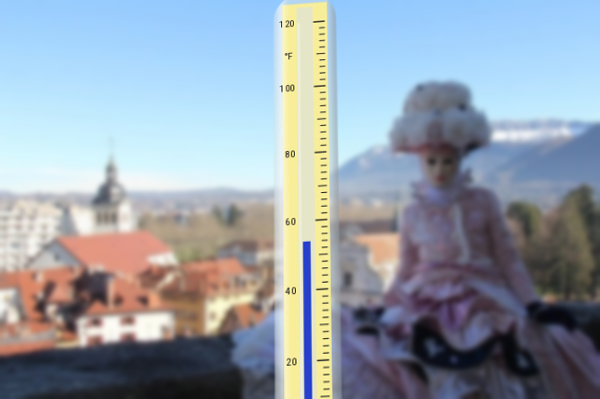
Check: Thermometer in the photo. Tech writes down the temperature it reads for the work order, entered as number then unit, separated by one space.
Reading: 54 °F
